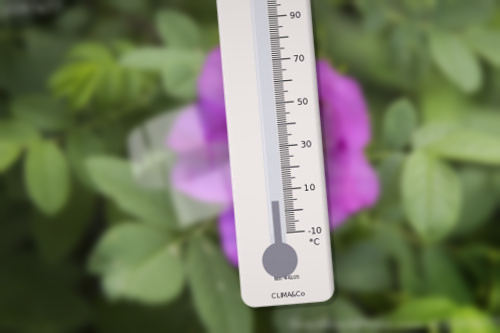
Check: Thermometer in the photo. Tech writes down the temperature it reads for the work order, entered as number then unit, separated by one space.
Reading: 5 °C
